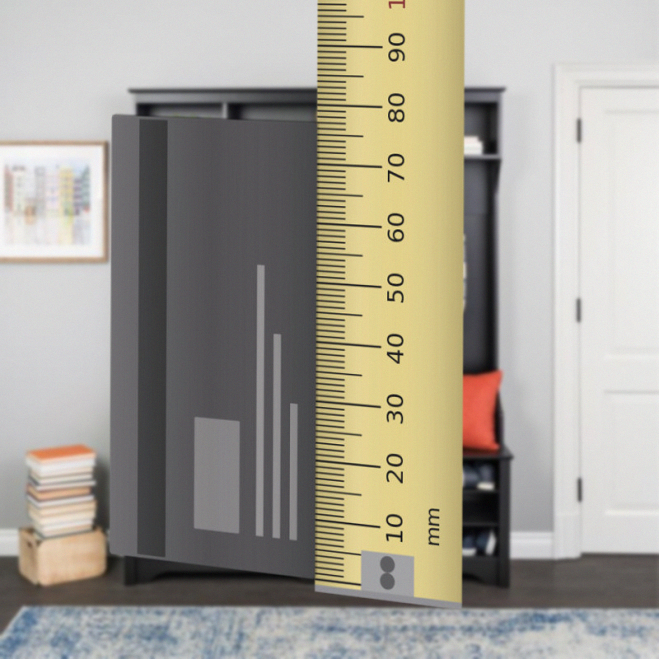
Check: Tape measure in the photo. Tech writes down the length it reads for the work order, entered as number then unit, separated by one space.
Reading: 77 mm
